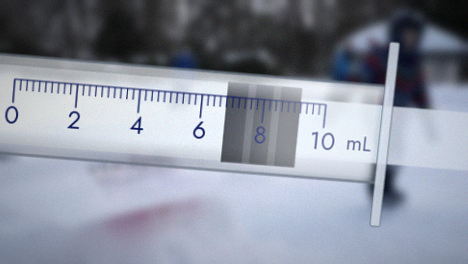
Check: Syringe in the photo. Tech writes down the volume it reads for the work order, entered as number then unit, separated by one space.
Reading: 6.8 mL
